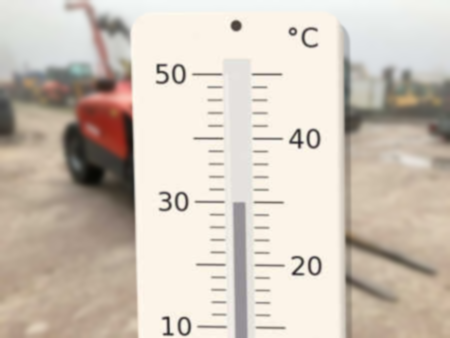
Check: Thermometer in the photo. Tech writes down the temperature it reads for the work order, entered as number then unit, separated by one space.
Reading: 30 °C
